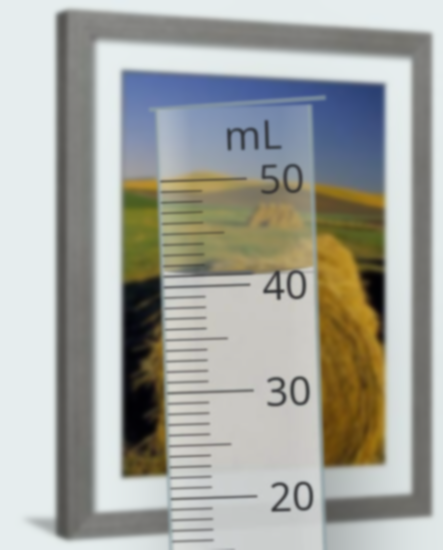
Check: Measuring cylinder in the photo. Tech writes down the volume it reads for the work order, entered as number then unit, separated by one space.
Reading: 41 mL
